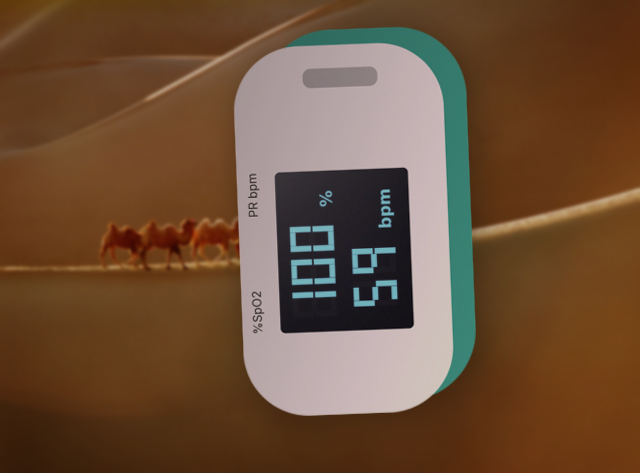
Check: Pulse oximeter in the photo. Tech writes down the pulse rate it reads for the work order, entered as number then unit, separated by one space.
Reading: 59 bpm
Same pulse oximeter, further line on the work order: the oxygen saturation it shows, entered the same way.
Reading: 100 %
